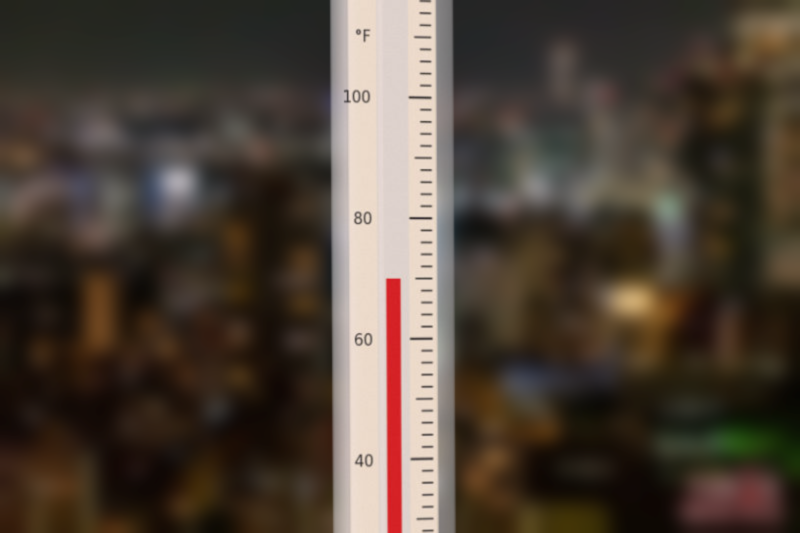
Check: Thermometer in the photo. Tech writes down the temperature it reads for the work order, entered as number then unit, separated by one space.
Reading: 70 °F
